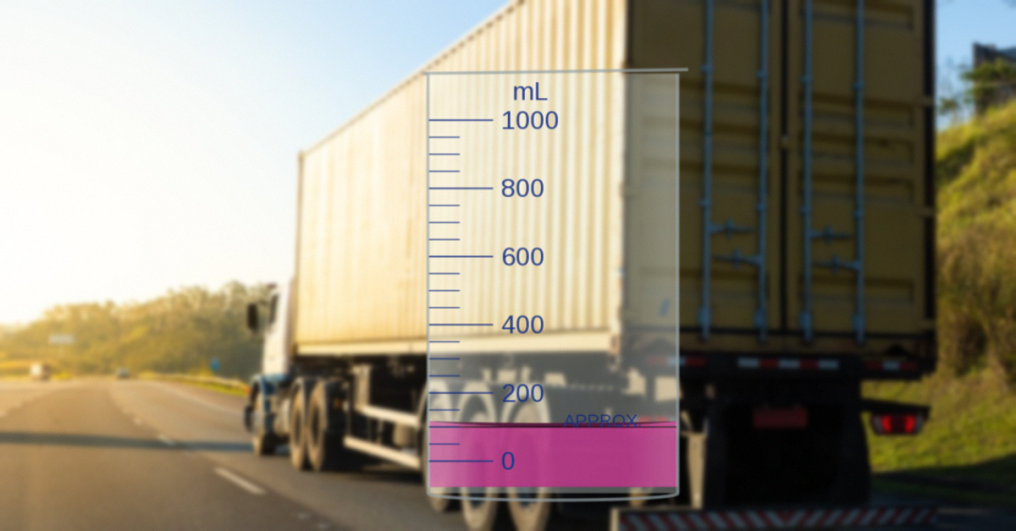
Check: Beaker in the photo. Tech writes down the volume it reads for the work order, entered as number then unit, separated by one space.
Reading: 100 mL
